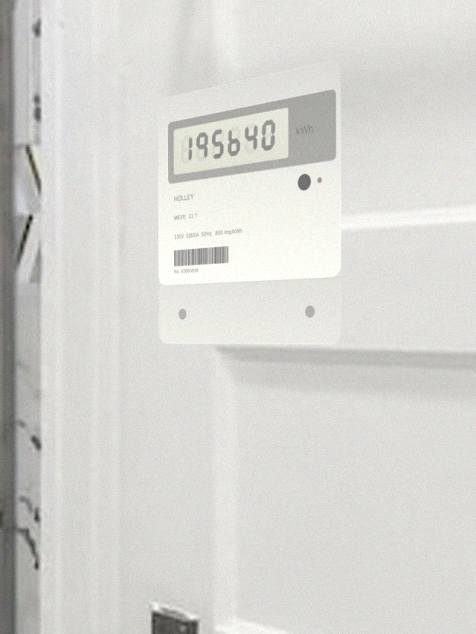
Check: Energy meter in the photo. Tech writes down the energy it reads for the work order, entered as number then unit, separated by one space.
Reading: 195640 kWh
